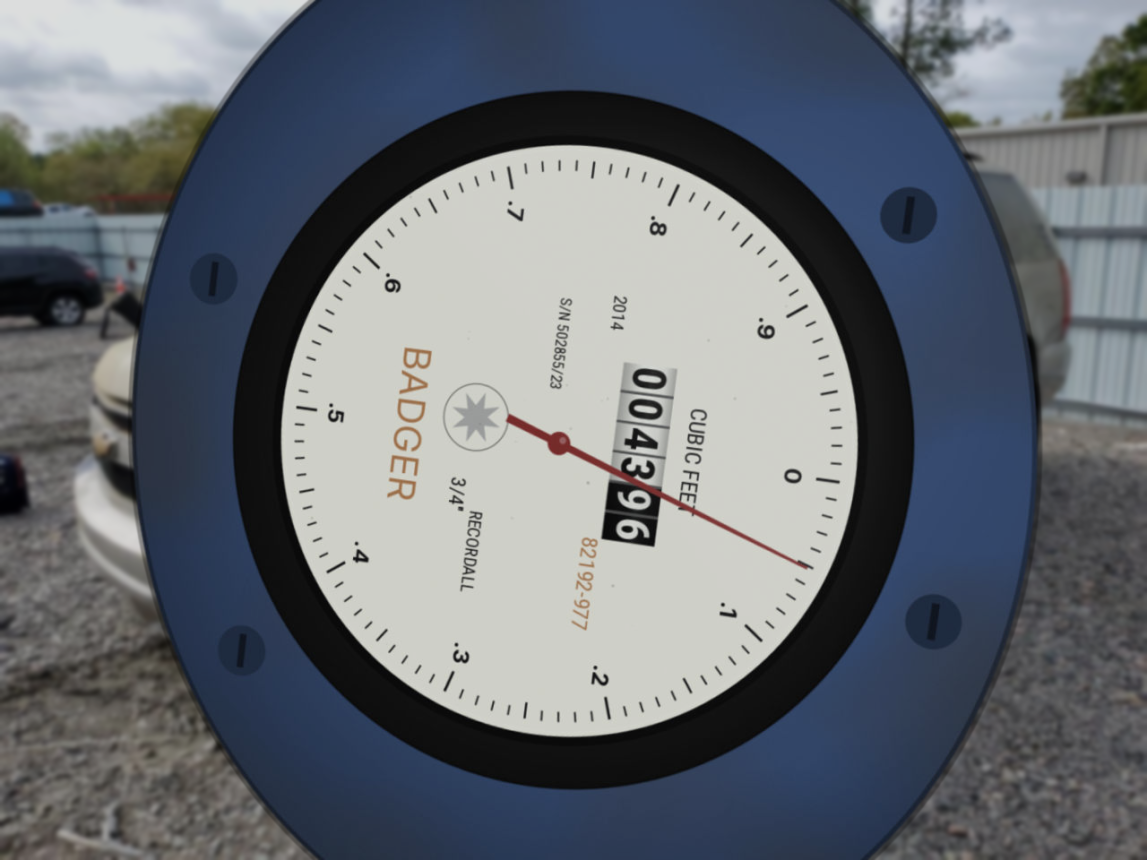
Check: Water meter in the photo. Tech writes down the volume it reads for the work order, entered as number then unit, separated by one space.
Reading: 4396.05 ft³
